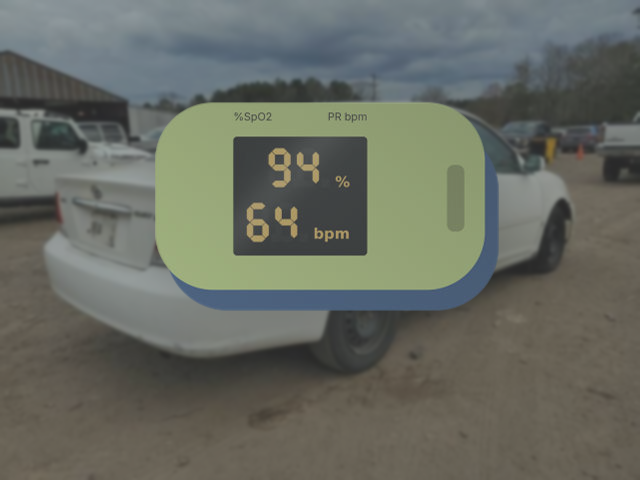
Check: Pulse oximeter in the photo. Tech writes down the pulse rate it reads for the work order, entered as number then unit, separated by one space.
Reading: 64 bpm
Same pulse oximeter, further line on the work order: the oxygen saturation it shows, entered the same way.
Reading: 94 %
